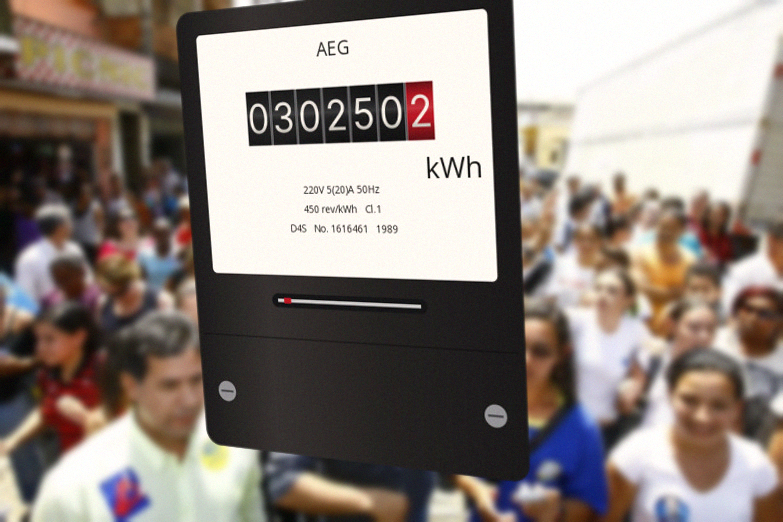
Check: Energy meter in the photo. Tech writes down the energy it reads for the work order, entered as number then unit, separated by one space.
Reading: 30250.2 kWh
